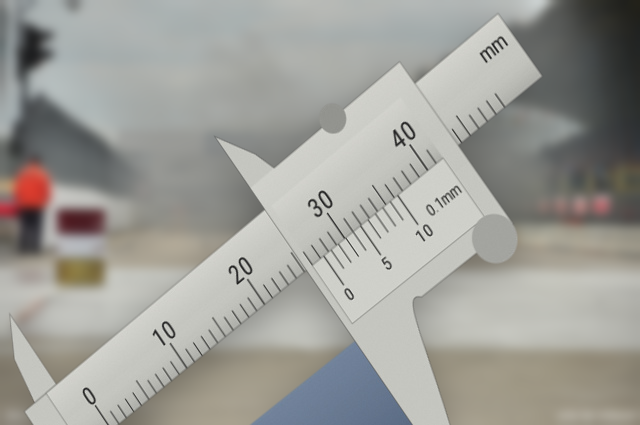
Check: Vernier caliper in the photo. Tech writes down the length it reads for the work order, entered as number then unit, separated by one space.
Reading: 27.4 mm
